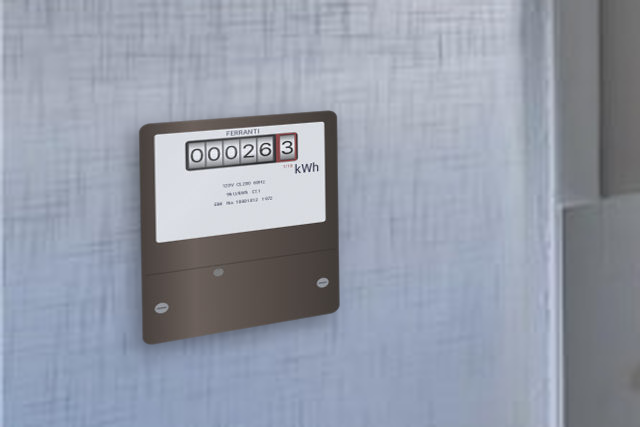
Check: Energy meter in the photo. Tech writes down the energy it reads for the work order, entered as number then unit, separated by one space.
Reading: 26.3 kWh
